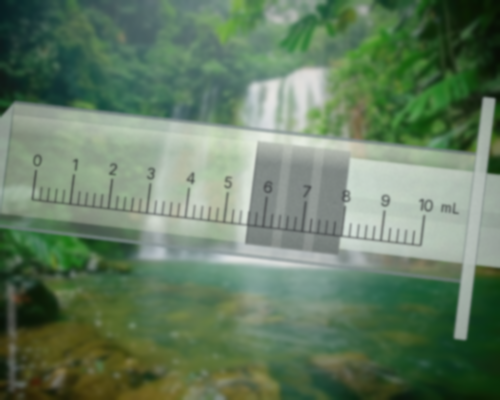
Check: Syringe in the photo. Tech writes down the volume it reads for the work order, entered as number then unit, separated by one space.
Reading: 5.6 mL
